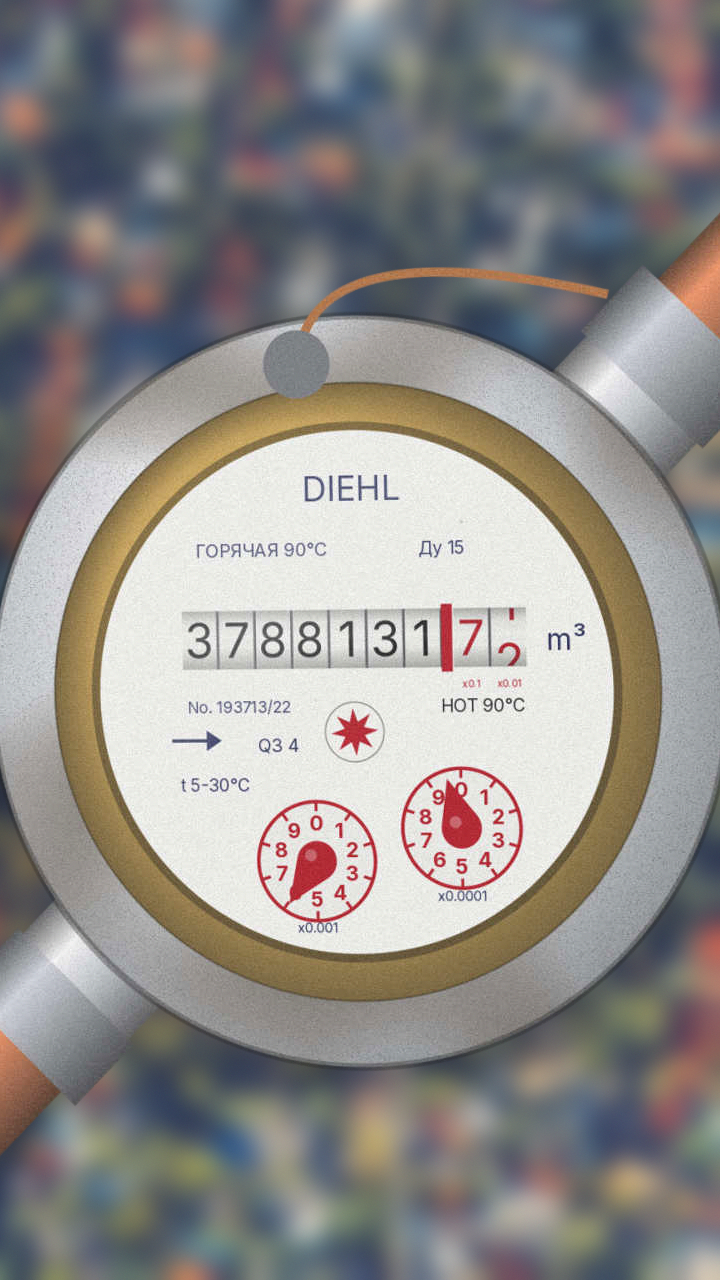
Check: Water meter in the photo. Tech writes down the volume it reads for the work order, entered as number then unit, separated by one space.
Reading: 3788131.7159 m³
